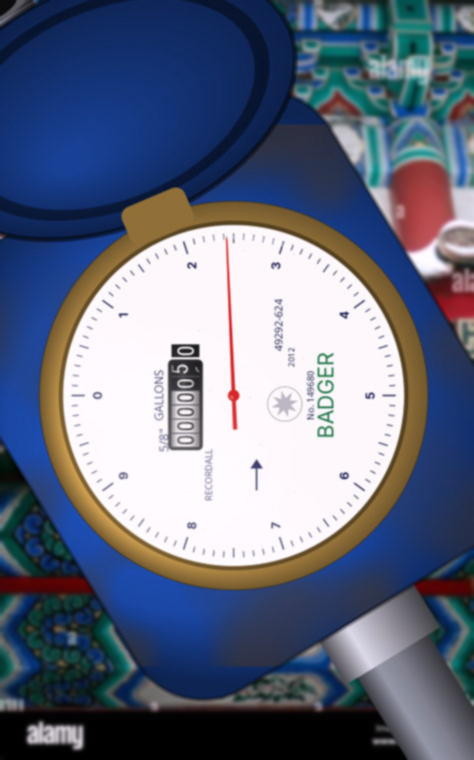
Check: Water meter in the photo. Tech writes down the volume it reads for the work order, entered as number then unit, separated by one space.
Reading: 52.4 gal
